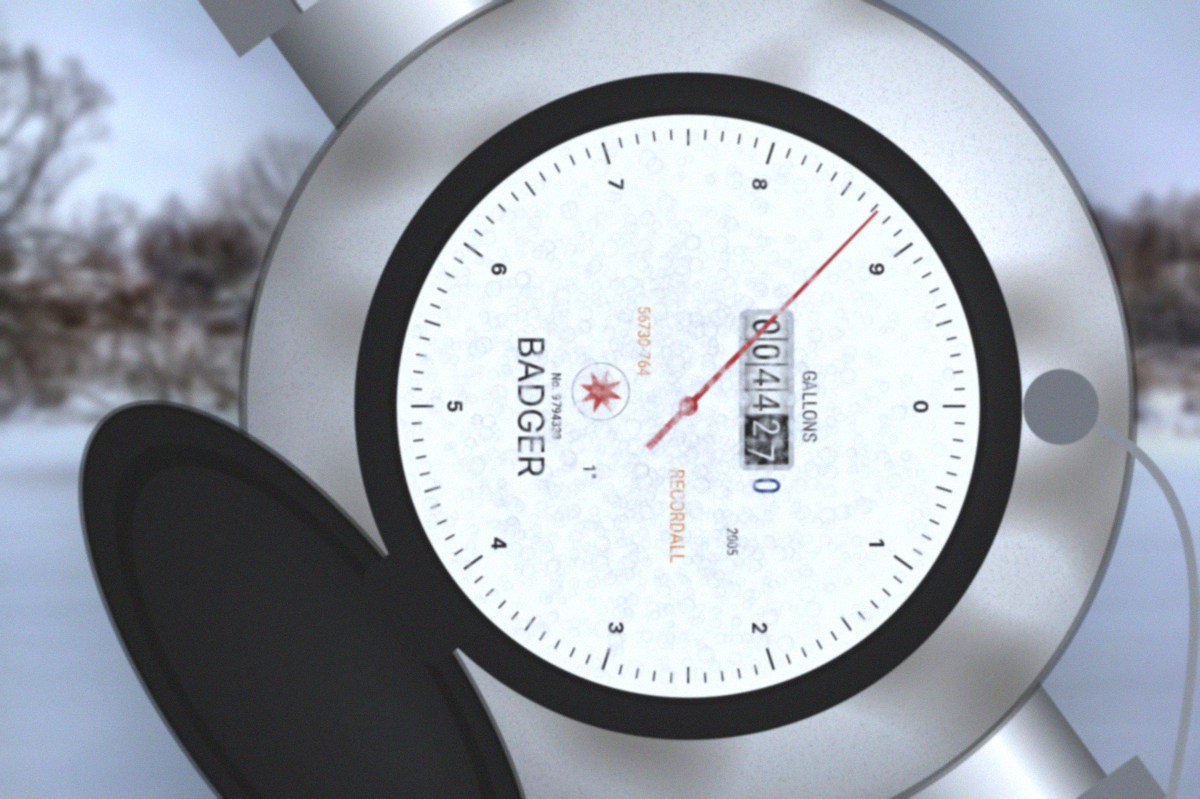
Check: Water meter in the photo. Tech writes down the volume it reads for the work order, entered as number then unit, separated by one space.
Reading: 44268.7 gal
